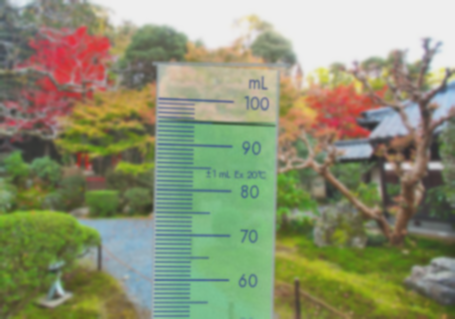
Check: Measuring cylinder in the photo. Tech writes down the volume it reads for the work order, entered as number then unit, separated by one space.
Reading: 95 mL
